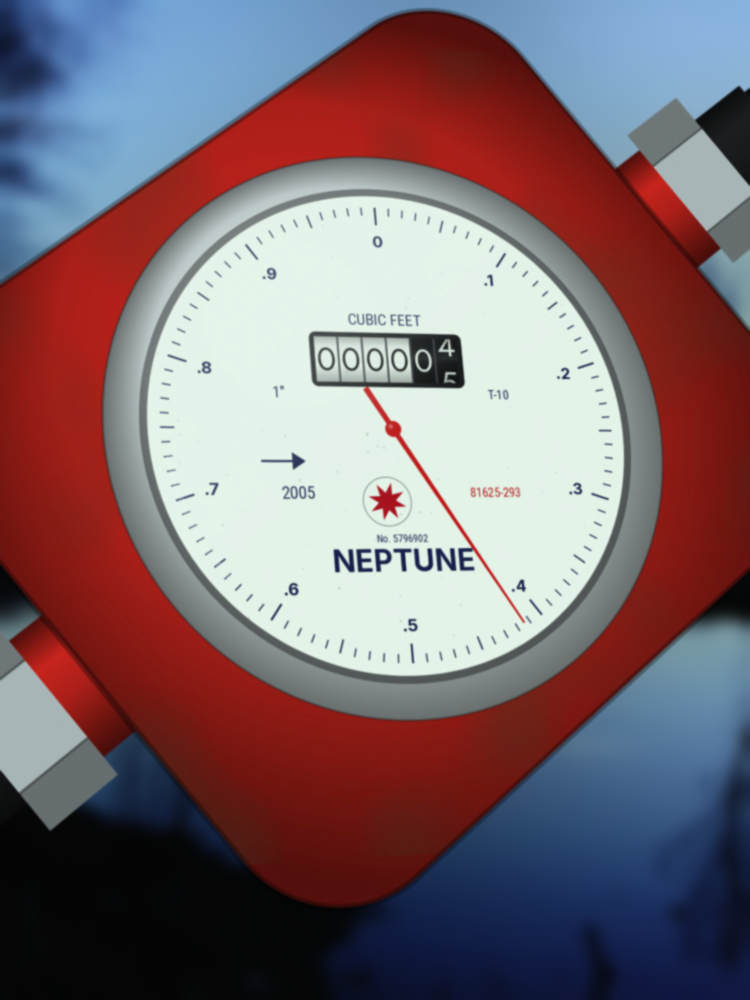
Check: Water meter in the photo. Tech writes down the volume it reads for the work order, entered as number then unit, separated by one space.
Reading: 4.41 ft³
